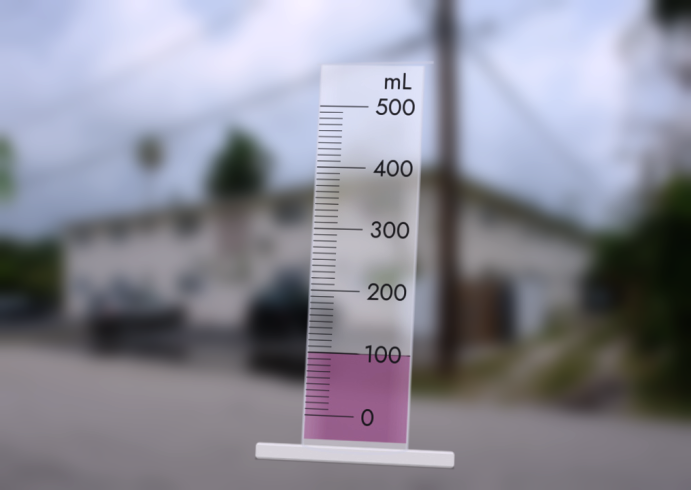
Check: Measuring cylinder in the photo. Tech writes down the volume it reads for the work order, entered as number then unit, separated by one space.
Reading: 100 mL
